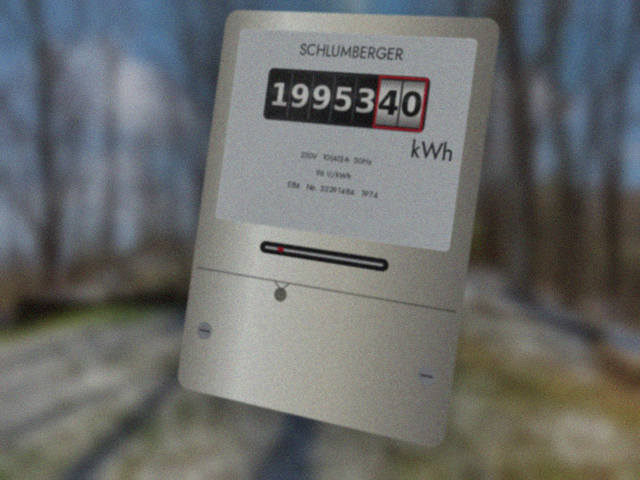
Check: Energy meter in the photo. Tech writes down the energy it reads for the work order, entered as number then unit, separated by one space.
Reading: 19953.40 kWh
